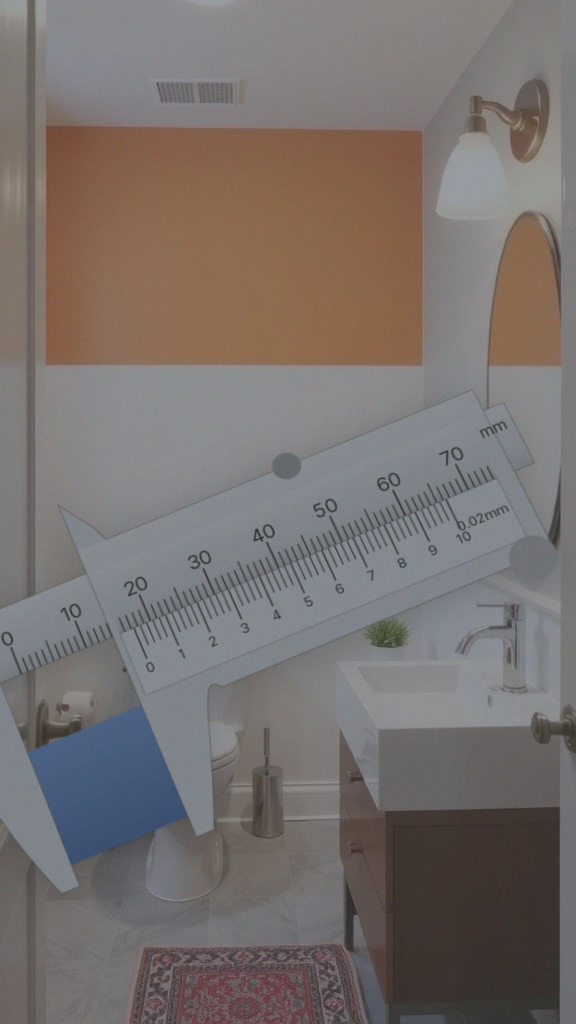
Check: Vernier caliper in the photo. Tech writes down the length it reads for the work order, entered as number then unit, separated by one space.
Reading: 17.4 mm
